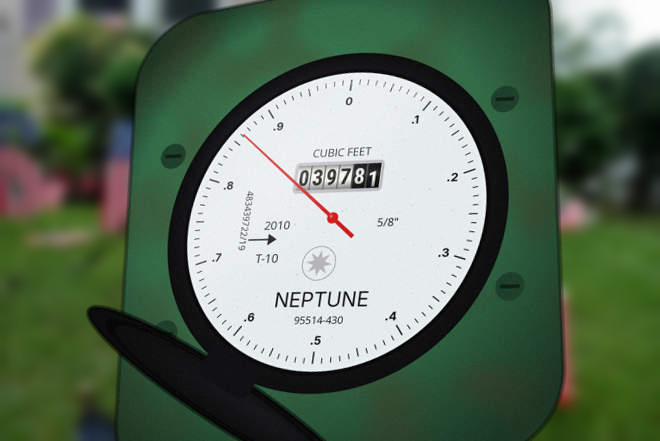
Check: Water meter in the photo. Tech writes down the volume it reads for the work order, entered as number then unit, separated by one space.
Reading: 39780.86 ft³
